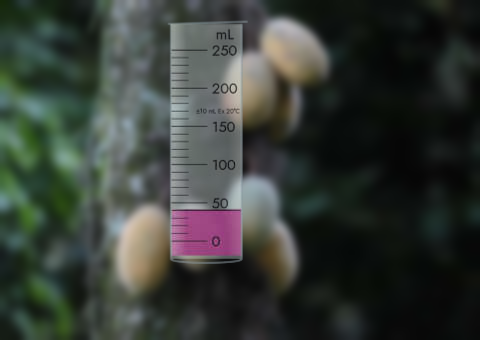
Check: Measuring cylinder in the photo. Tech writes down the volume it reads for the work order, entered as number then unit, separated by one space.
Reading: 40 mL
